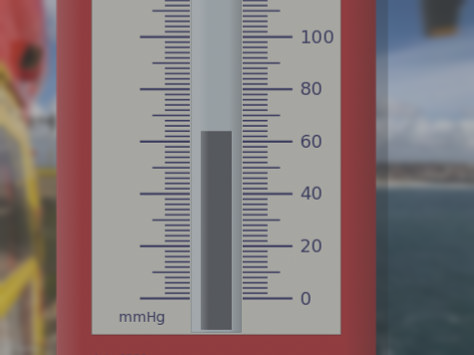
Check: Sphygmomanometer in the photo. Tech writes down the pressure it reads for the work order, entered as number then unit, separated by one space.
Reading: 64 mmHg
